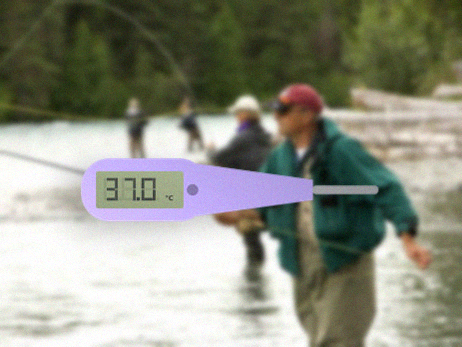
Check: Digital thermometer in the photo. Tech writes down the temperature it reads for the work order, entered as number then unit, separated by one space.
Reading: 37.0 °C
